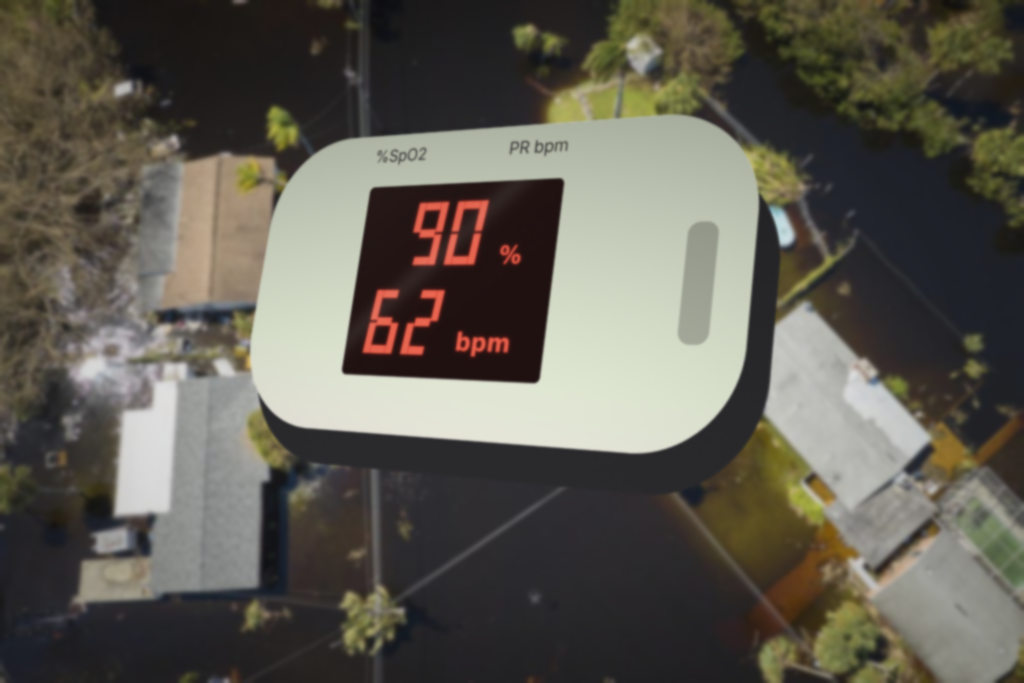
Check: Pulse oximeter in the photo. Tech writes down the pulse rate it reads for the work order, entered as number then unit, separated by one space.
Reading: 62 bpm
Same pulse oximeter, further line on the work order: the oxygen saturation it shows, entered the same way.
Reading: 90 %
